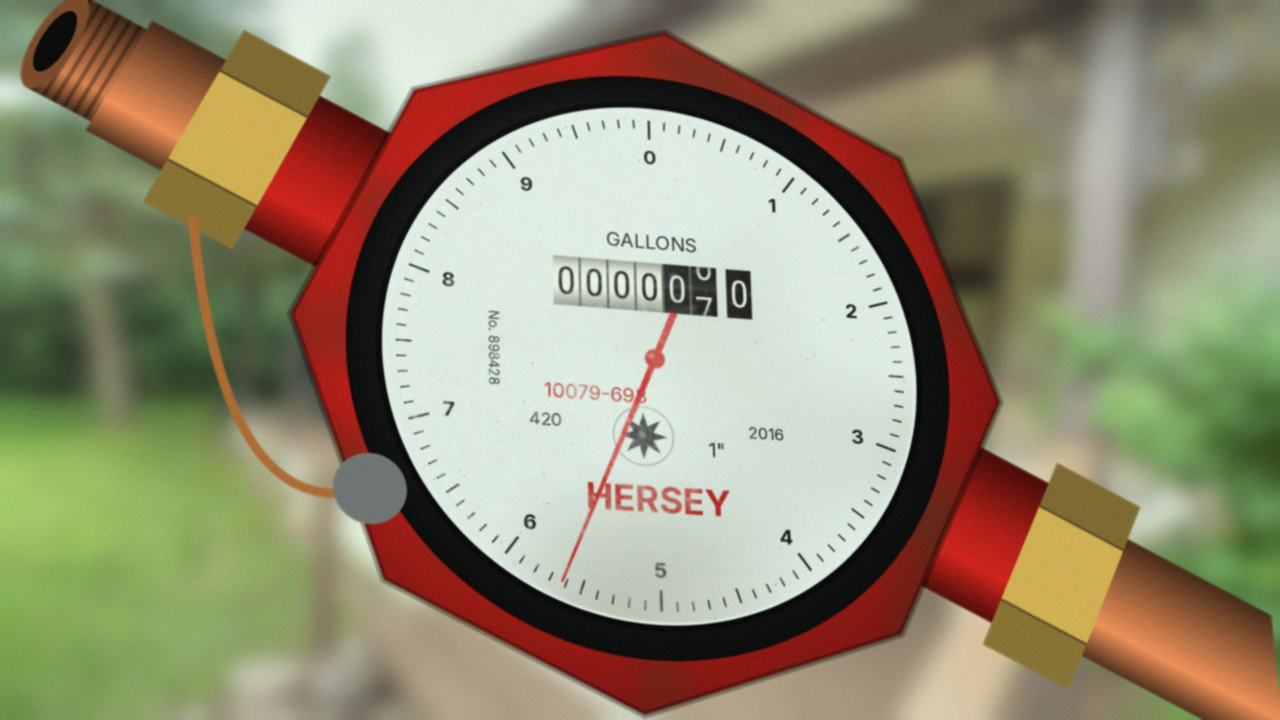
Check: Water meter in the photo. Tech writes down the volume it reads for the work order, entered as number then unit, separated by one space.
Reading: 65.6 gal
